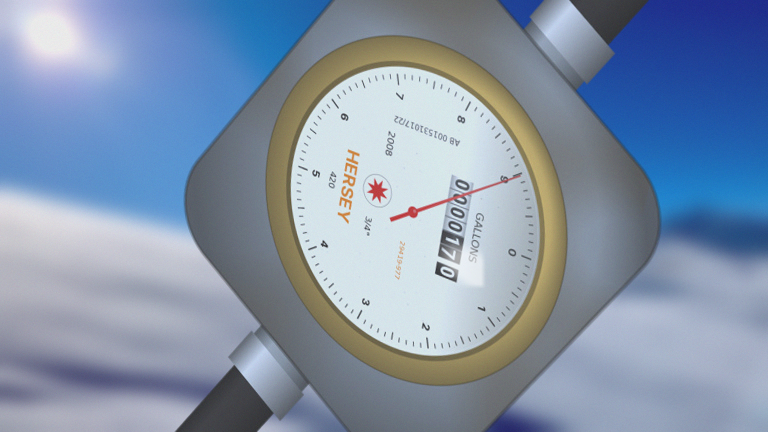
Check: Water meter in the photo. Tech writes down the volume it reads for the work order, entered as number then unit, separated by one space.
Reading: 169.0 gal
